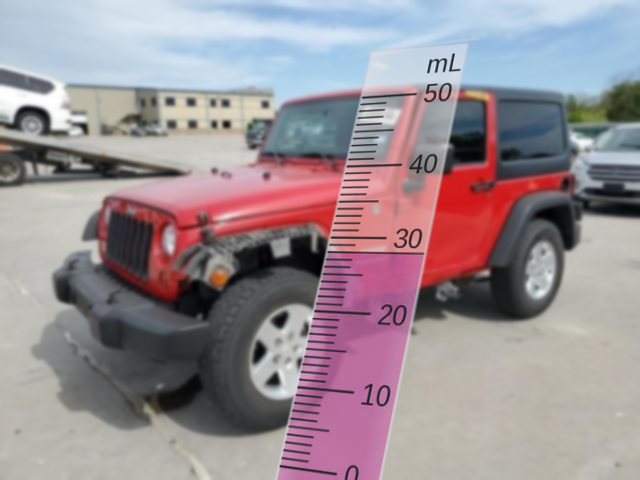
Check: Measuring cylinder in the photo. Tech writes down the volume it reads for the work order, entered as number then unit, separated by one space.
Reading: 28 mL
